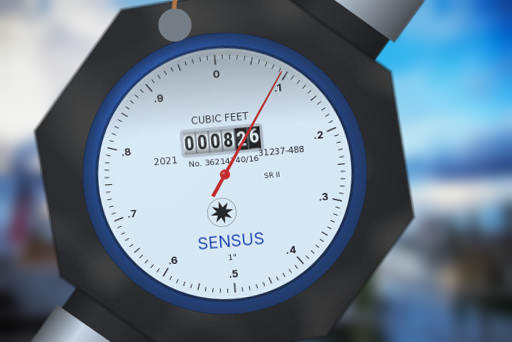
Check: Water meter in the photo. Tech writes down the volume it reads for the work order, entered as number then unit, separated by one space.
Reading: 826.09 ft³
